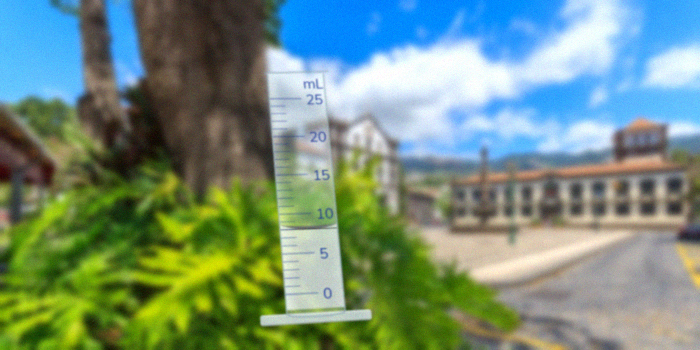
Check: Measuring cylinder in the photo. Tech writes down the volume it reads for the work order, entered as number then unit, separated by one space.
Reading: 8 mL
